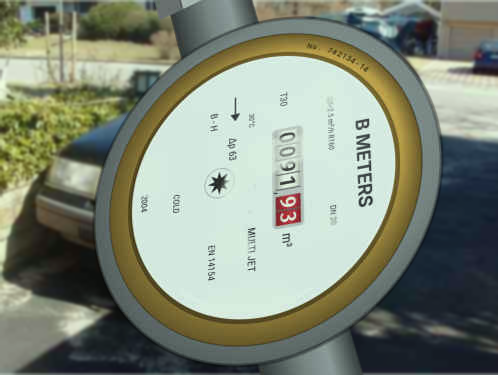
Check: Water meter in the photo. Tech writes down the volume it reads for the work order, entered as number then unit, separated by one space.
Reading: 91.93 m³
